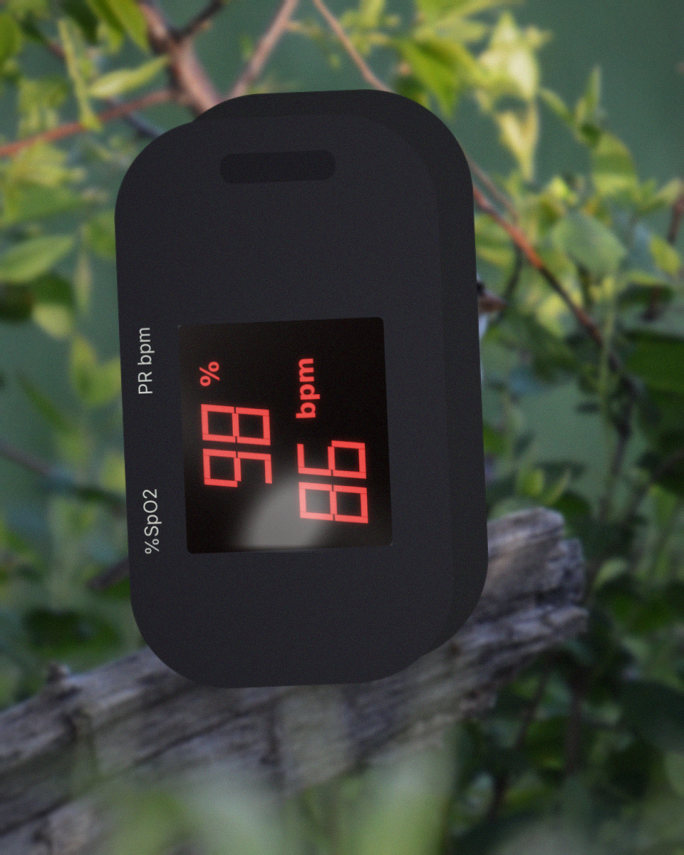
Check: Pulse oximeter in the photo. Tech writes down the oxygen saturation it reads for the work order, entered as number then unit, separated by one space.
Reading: 98 %
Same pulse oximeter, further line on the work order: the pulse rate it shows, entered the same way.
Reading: 86 bpm
